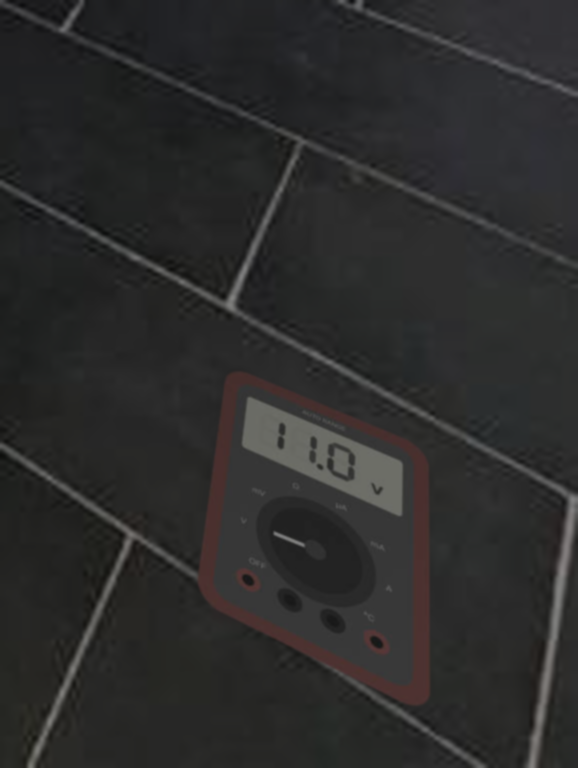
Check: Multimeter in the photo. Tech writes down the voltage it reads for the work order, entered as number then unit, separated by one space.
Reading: 11.0 V
